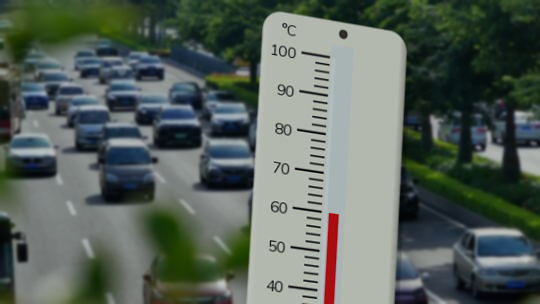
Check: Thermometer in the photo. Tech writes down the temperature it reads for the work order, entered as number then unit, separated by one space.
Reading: 60 °C
